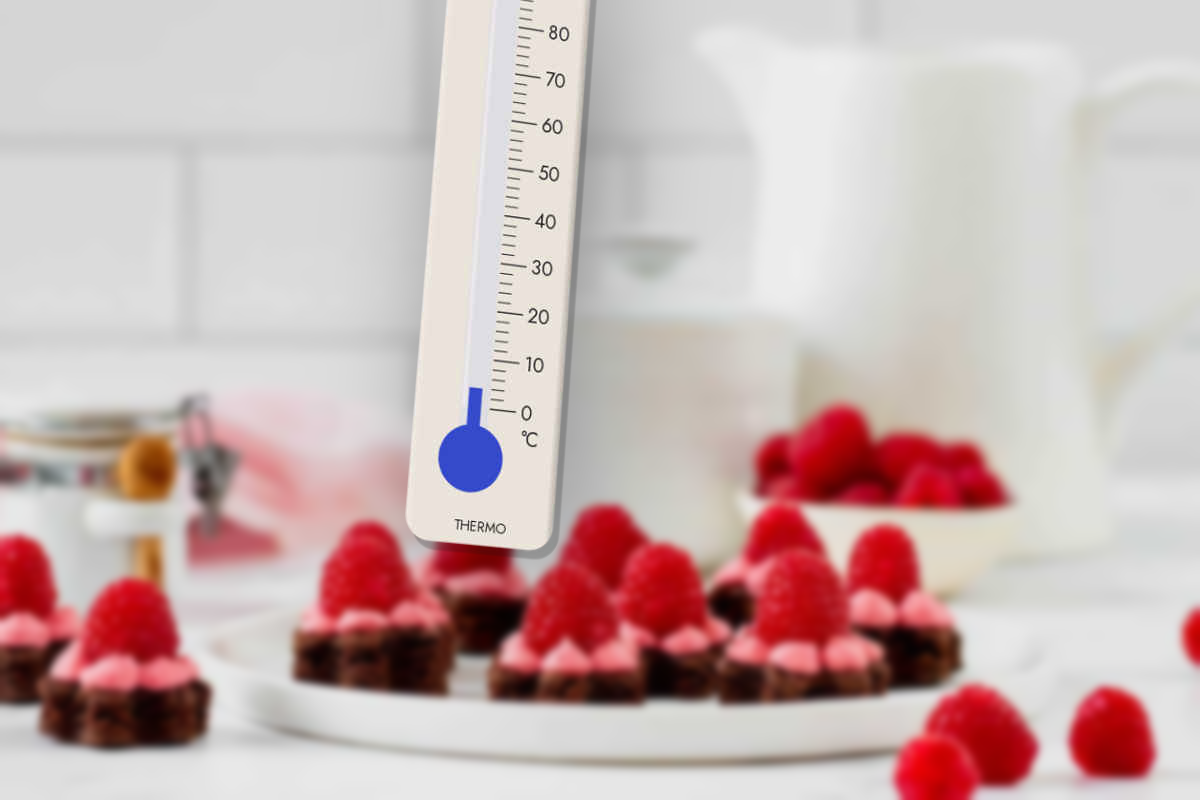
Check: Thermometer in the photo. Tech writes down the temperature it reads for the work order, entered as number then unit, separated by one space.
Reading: 4 °C
